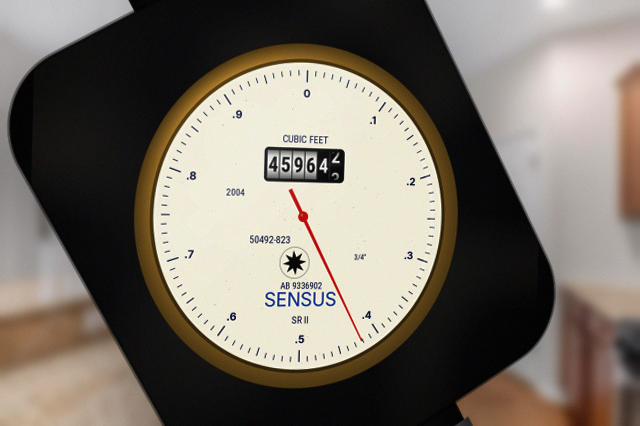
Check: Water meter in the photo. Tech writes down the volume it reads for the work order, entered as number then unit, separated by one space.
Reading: 459642.42 ft³
